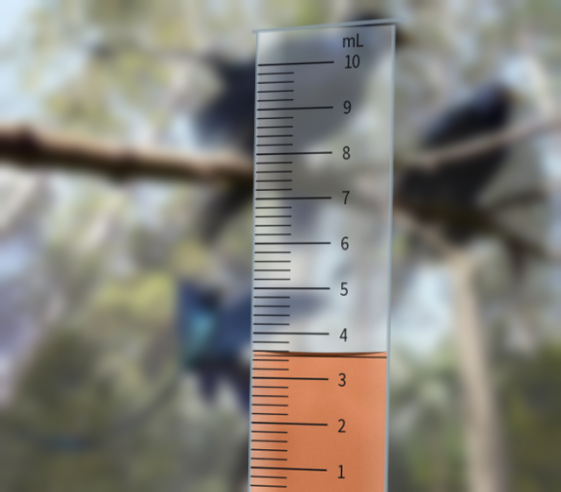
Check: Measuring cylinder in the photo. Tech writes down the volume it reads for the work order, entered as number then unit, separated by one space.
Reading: 3.5 mL
